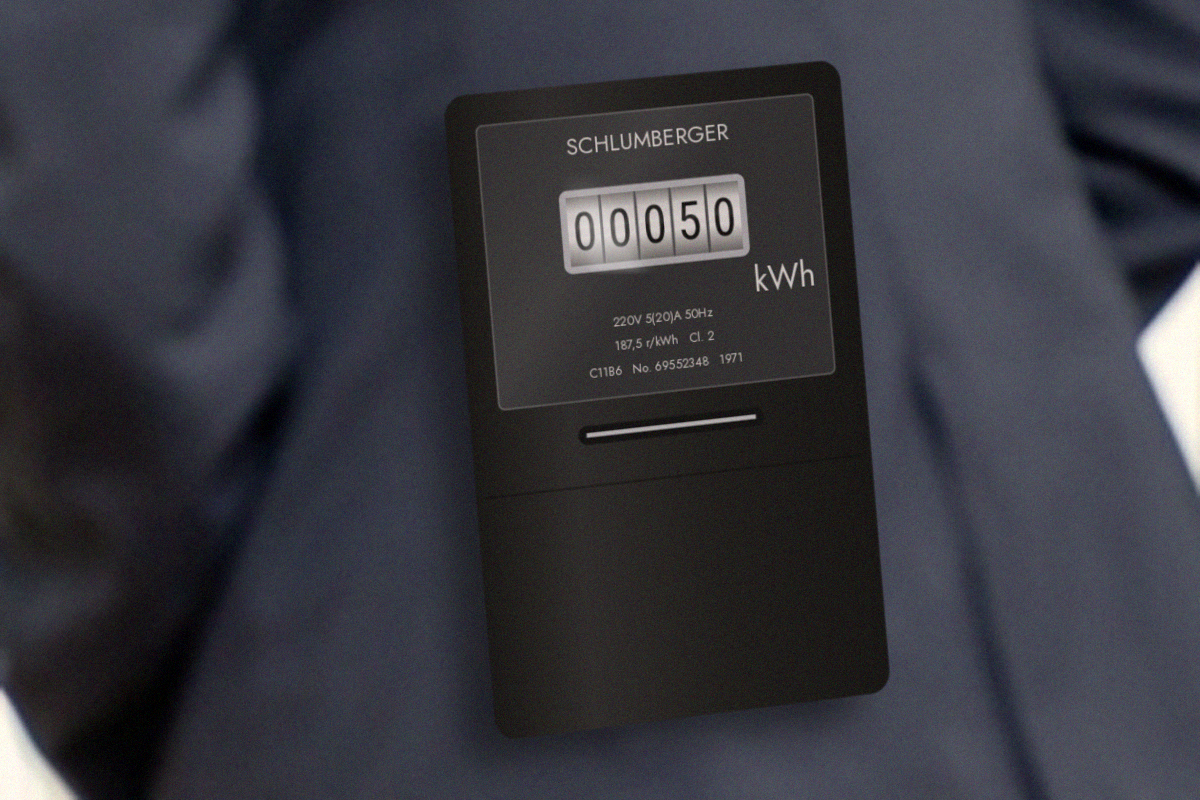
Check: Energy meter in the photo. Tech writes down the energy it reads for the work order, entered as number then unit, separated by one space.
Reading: 50 kWh
